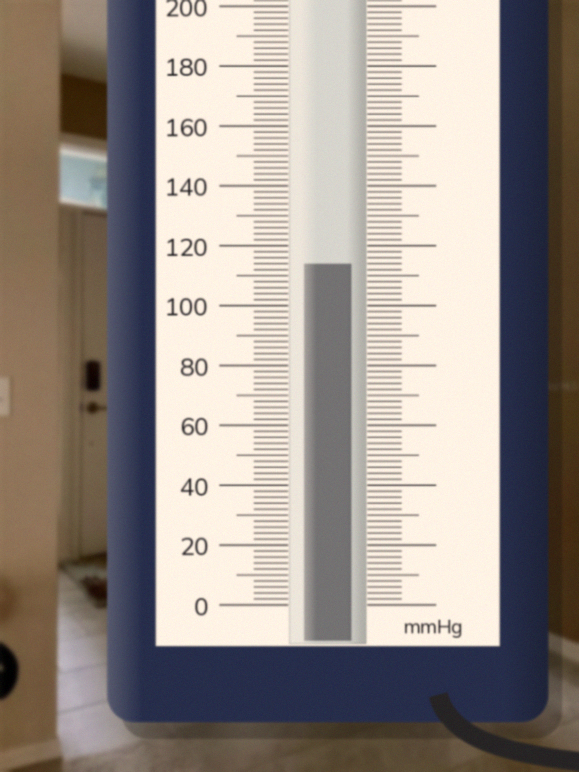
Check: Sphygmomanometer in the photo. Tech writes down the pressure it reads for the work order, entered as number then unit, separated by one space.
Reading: 114 mmHg
